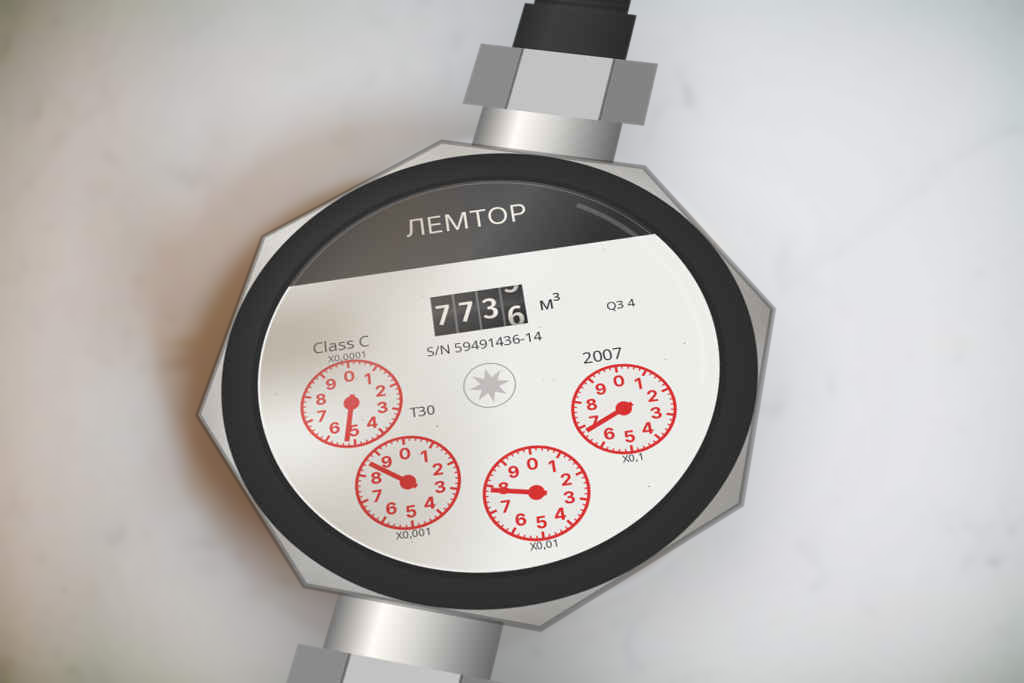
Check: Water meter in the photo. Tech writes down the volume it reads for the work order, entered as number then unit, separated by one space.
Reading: 7735.6785 m³
